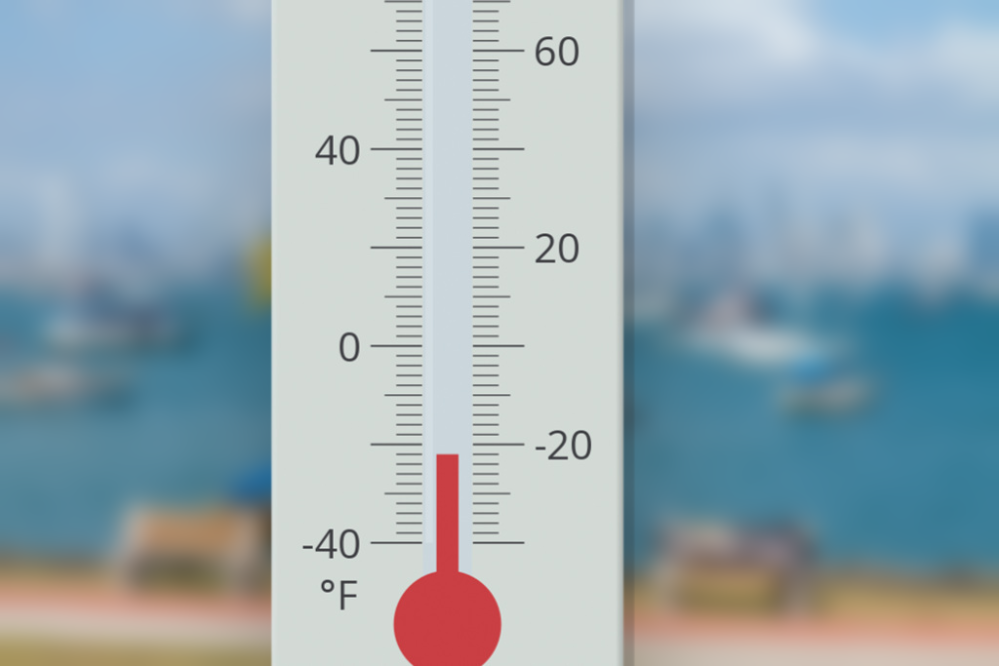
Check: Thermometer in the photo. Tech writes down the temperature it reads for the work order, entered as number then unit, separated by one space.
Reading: -22 °F
